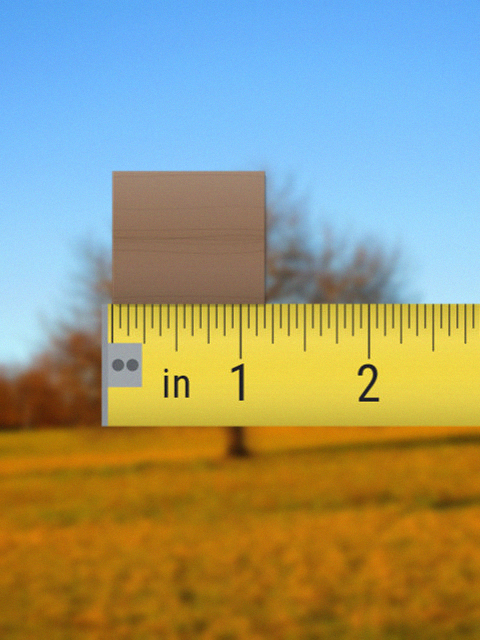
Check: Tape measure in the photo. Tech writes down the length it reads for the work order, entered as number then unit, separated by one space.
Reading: 1.1875 in
